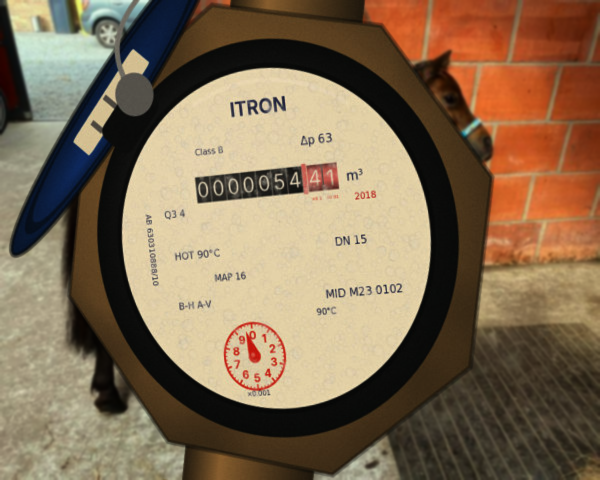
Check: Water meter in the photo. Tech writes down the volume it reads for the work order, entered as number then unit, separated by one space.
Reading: 54.409 m³
